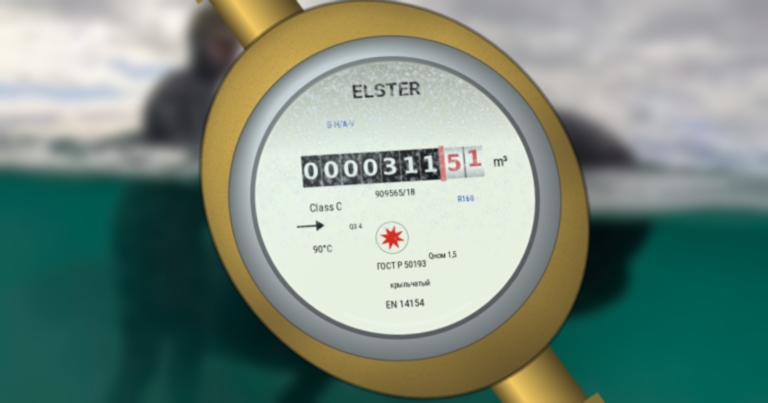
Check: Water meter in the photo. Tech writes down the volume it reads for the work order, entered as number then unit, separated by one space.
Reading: 311.51 m³
